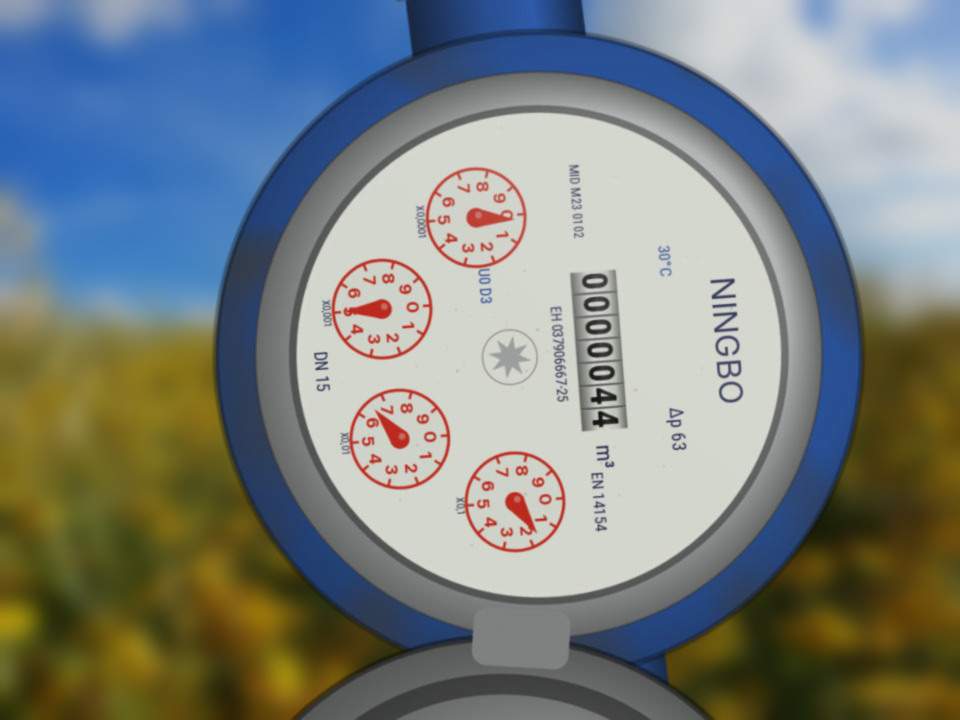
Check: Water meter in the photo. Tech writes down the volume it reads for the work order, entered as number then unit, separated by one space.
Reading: 44.1650 m³
